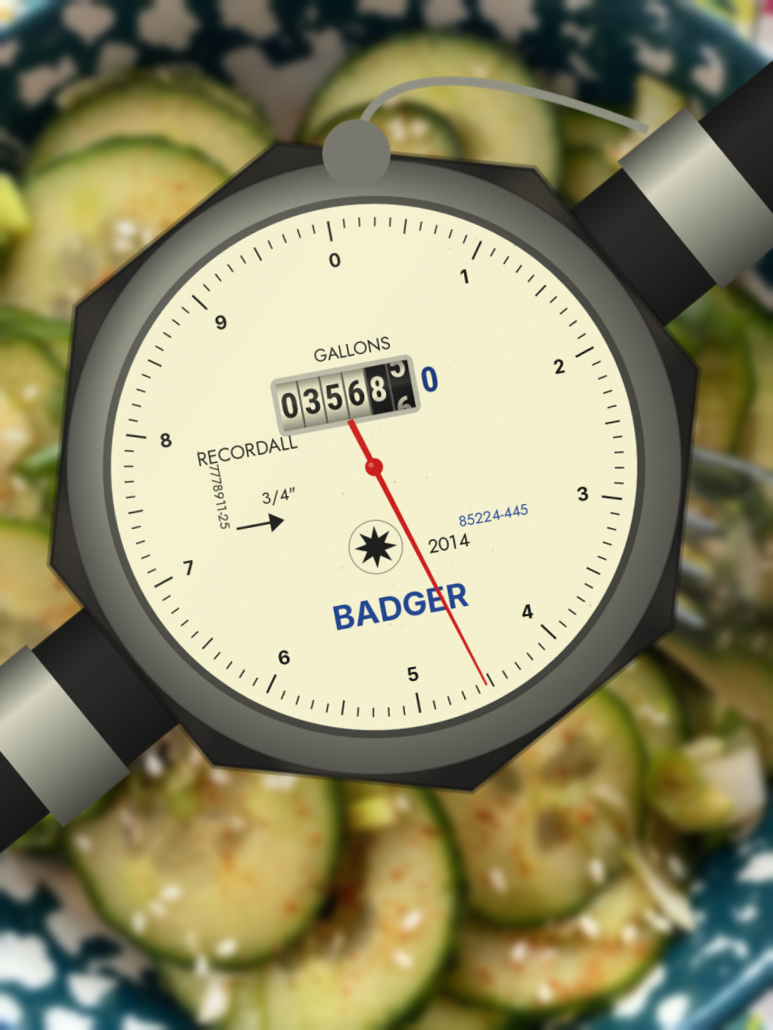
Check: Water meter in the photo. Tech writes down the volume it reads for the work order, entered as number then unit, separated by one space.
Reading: 356854.5 gal
